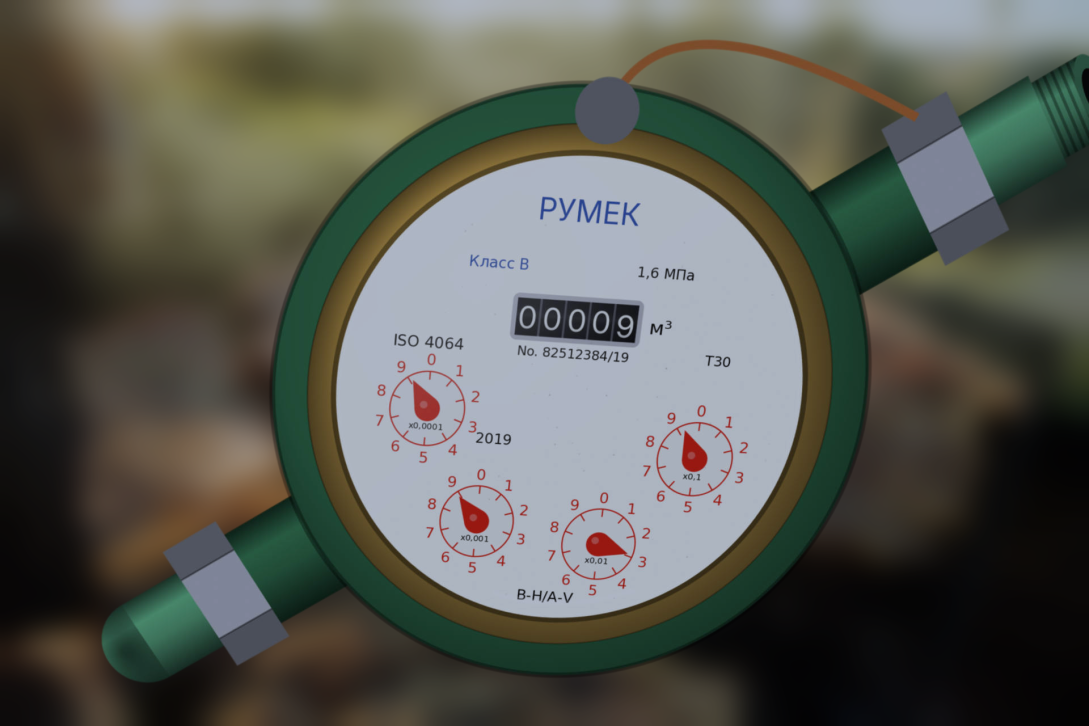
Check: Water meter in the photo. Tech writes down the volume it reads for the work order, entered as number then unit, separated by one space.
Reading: 8.9289 m³
